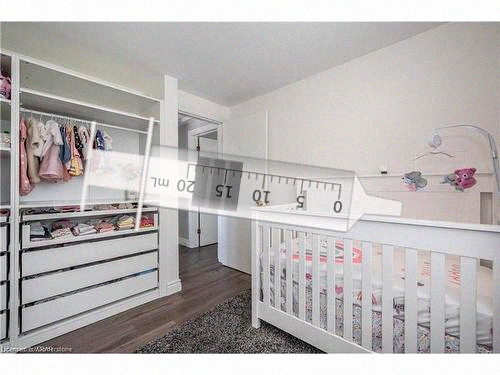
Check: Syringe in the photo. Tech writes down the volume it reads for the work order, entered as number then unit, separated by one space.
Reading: 13 mL
